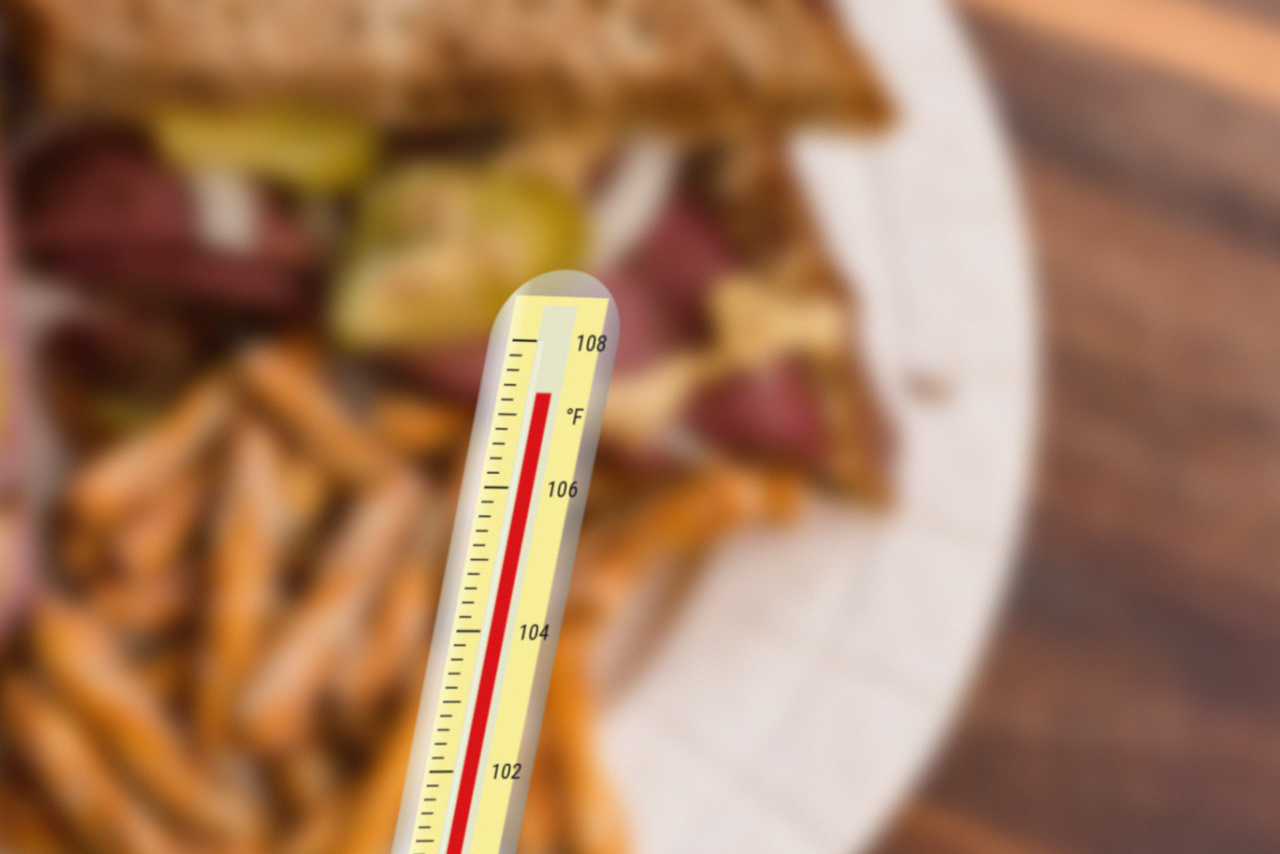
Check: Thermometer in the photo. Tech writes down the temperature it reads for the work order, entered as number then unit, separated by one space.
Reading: 107.3 °F
